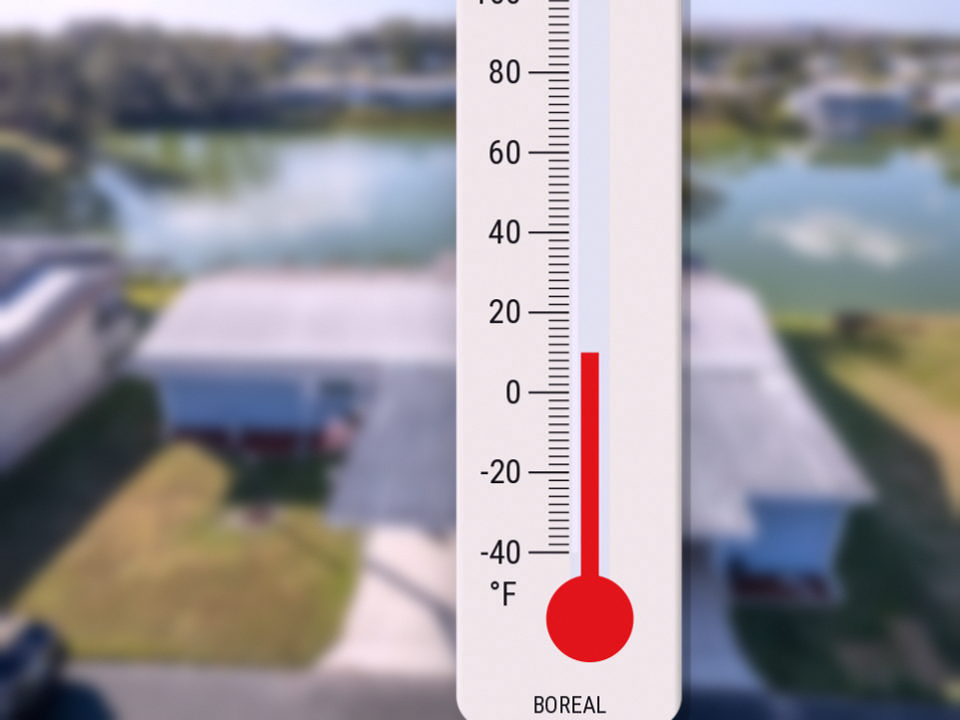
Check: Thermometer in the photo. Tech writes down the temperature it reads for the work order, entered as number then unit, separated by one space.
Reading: 10 °F
